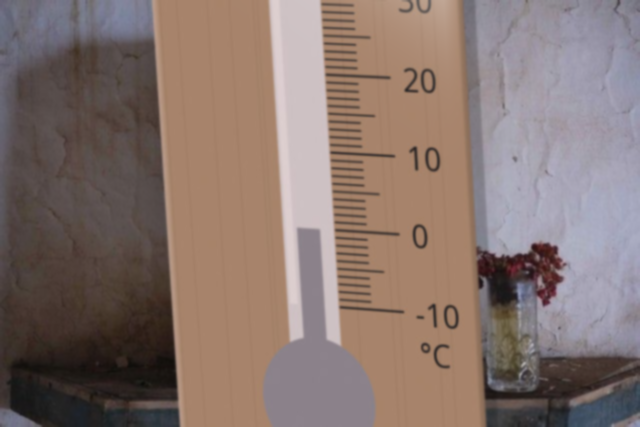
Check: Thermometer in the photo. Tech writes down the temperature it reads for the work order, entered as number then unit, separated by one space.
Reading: 0 °C
